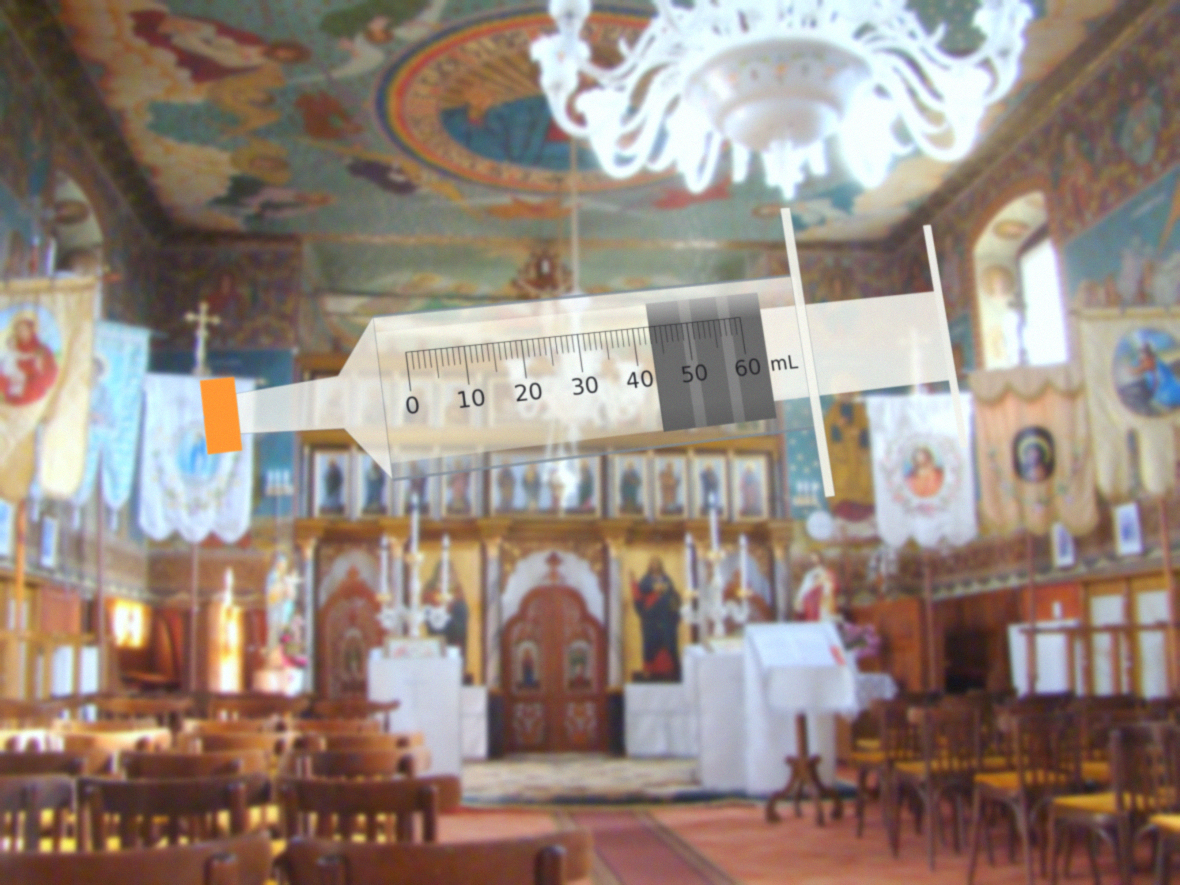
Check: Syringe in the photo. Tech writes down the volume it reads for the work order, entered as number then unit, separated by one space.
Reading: 43 mL
